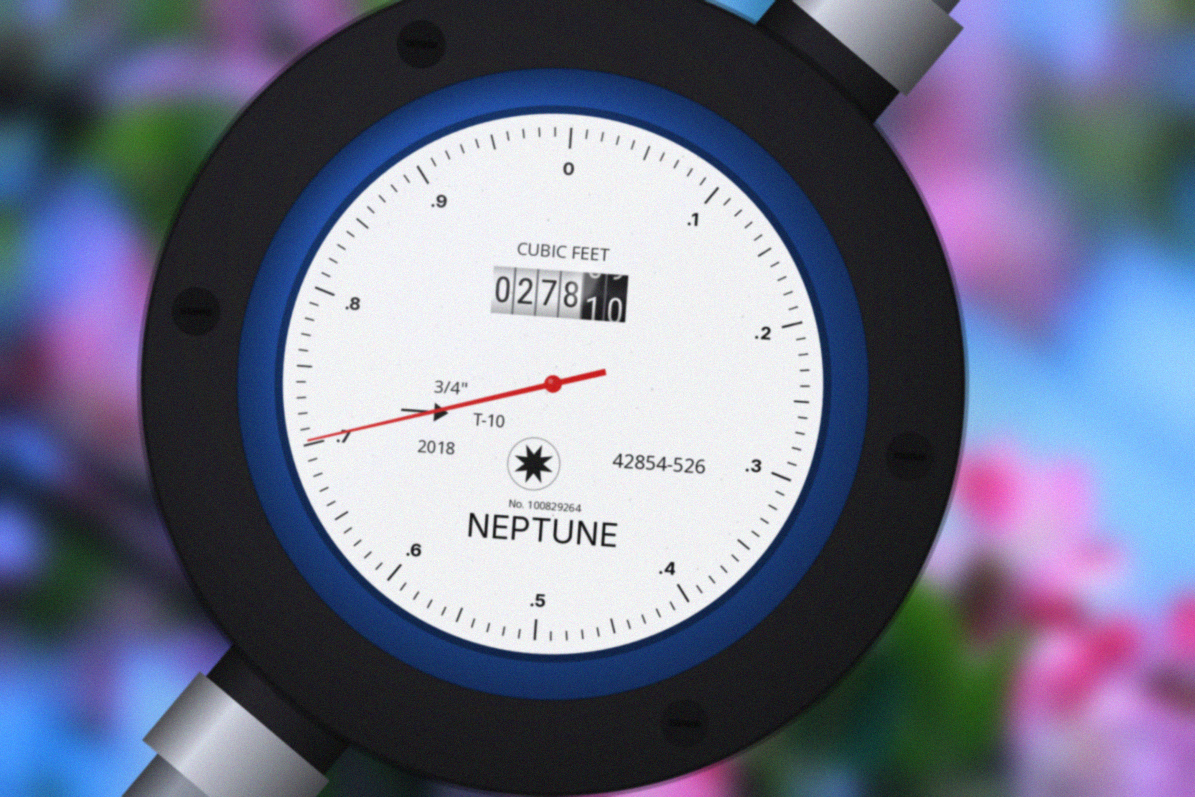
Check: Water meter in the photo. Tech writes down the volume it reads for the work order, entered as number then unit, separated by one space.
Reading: 27809.70 ft³
